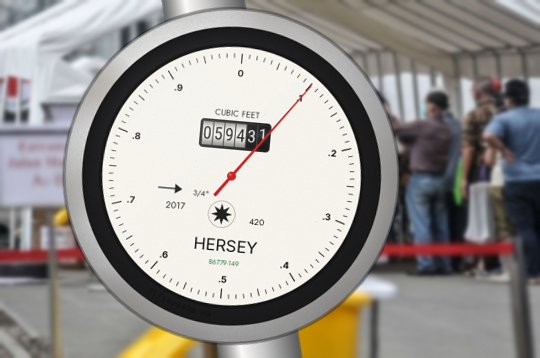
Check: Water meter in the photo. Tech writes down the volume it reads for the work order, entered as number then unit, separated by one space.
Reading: 59431.10 ft³
